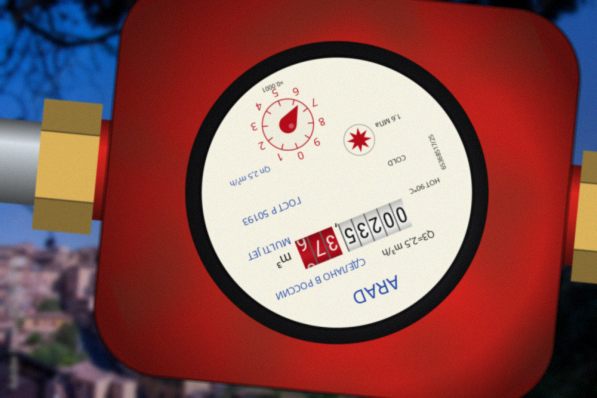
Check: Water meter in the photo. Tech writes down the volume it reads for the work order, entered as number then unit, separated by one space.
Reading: 235.3756 m³
